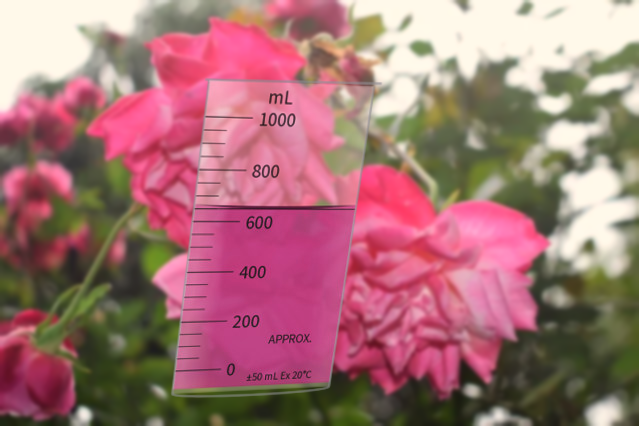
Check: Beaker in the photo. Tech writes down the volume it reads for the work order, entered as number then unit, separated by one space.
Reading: 650 mL
